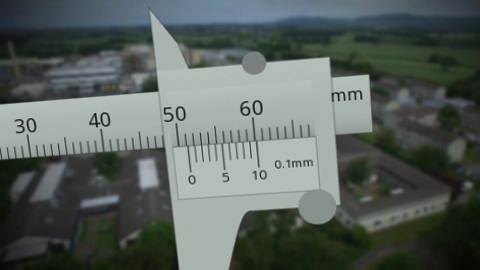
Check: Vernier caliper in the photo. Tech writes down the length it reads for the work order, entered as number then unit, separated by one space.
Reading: 51.2 mm
